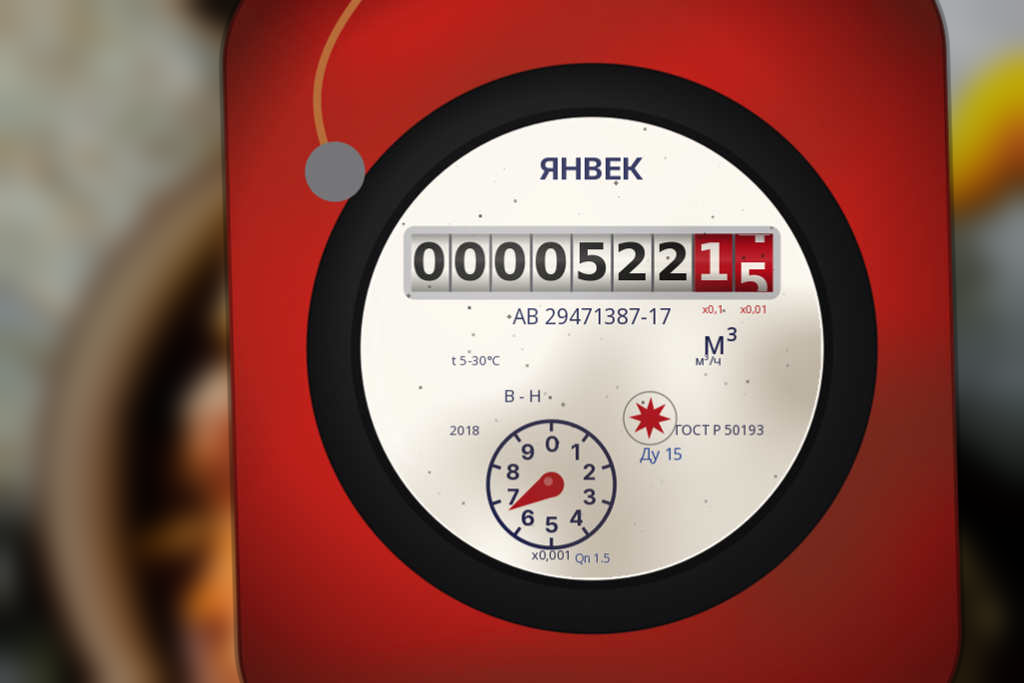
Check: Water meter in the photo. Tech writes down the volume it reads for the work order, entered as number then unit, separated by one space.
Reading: 522.146 m³
